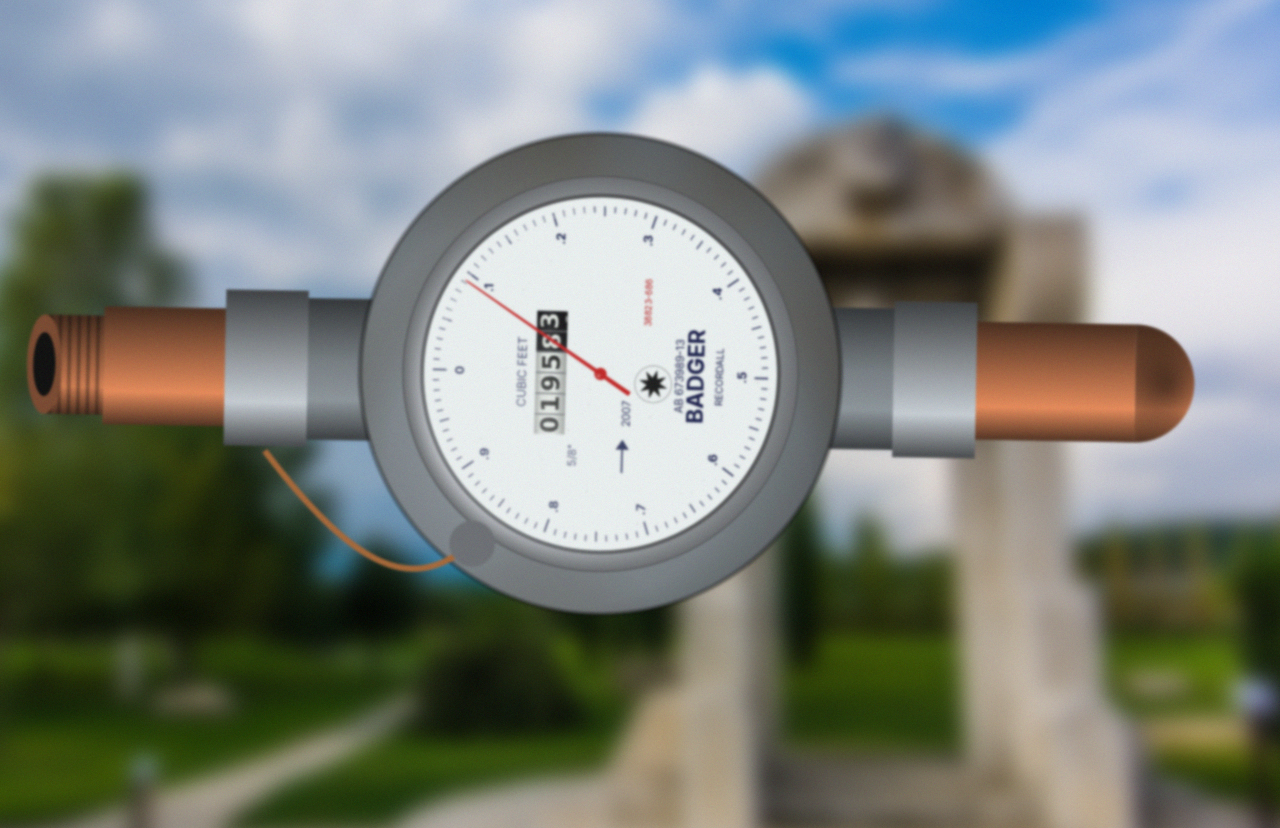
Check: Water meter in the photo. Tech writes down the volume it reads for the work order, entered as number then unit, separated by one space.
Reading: 19583.09 ft³
